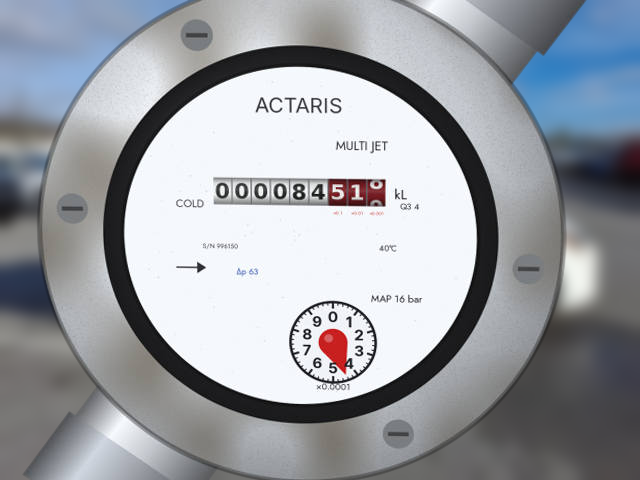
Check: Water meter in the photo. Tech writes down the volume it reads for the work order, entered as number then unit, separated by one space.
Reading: 84.5184 kL
